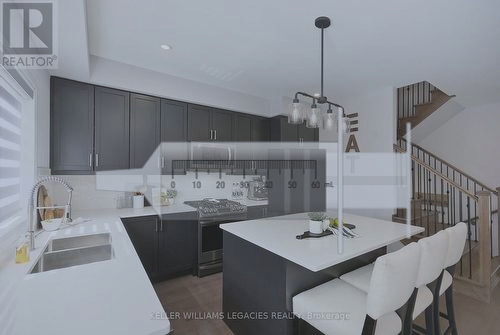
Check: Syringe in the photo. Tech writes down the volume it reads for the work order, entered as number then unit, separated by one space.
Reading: 40 mL
